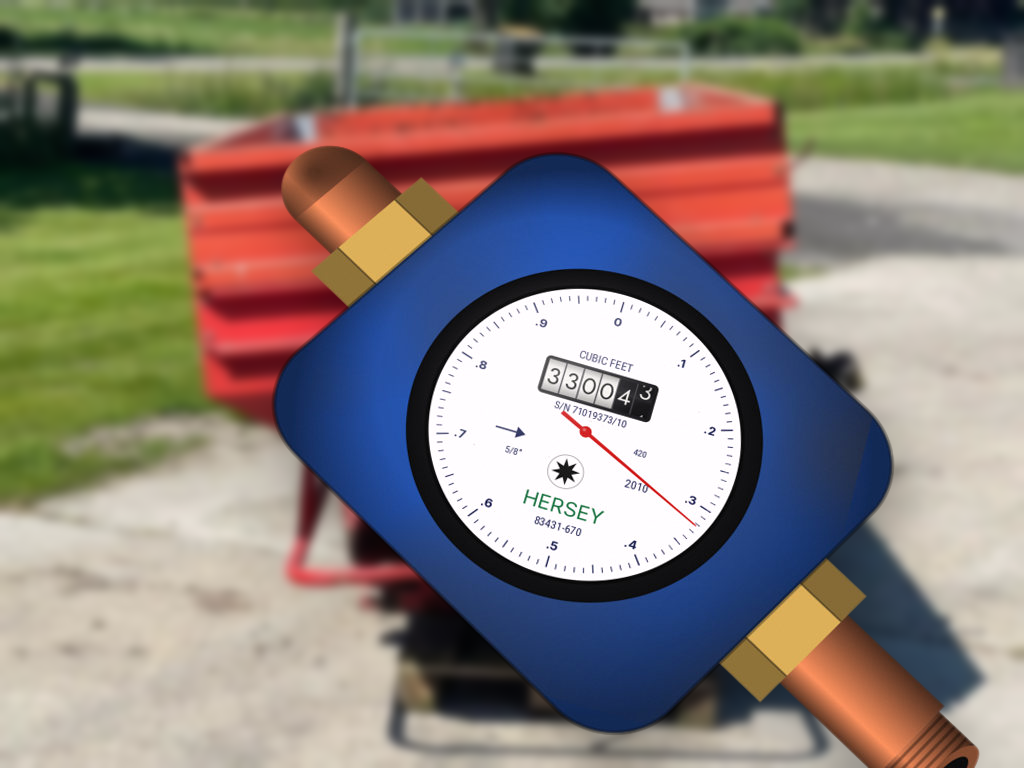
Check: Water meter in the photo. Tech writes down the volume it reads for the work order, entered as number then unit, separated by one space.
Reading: 330043.32 ft³
